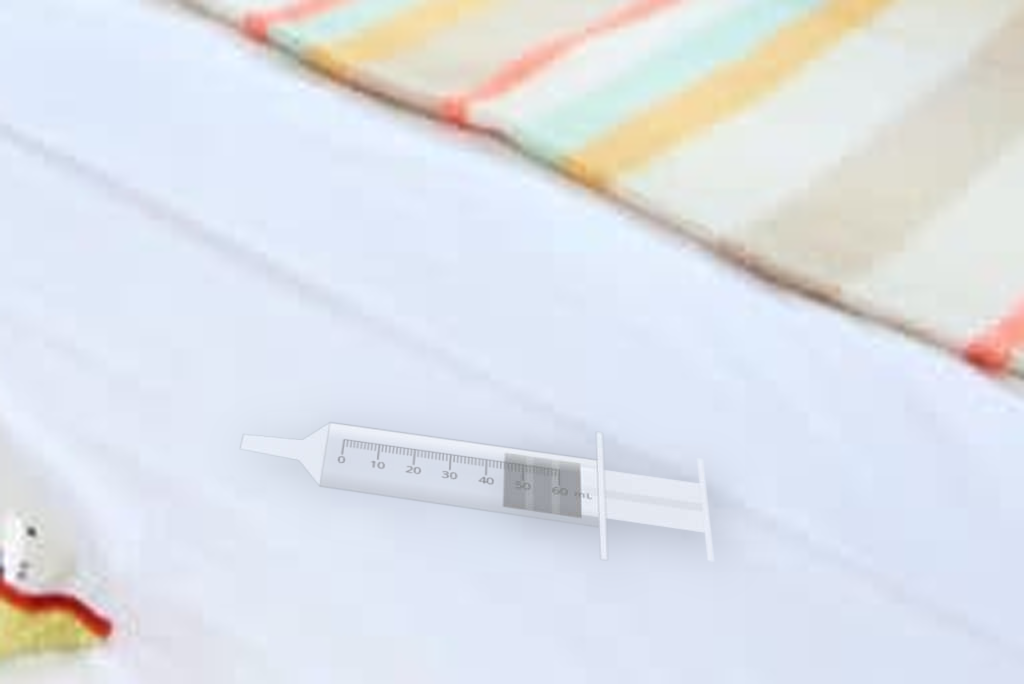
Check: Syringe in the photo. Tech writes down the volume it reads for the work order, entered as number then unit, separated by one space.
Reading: 45 mL
